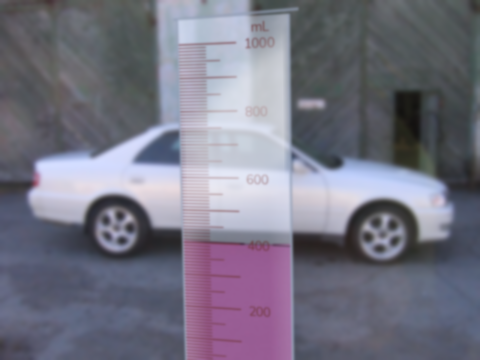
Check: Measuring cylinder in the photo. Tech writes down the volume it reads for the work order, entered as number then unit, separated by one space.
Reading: 400 mL
